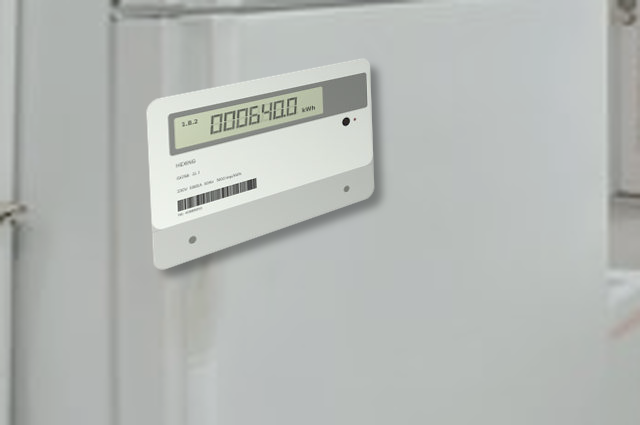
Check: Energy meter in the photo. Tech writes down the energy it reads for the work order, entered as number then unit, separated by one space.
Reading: 640.0 kWh
